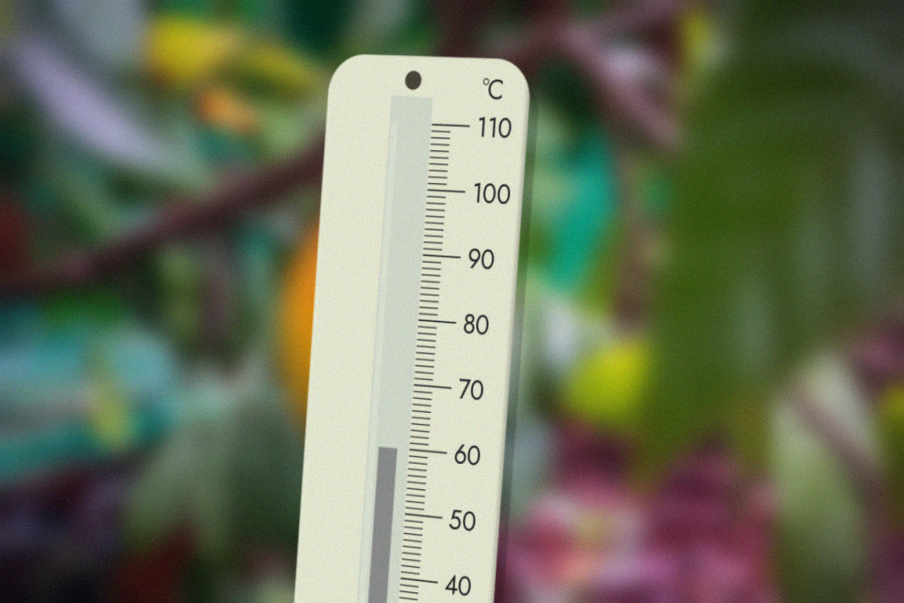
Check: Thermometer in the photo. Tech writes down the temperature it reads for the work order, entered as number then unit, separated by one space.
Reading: 60 °C
